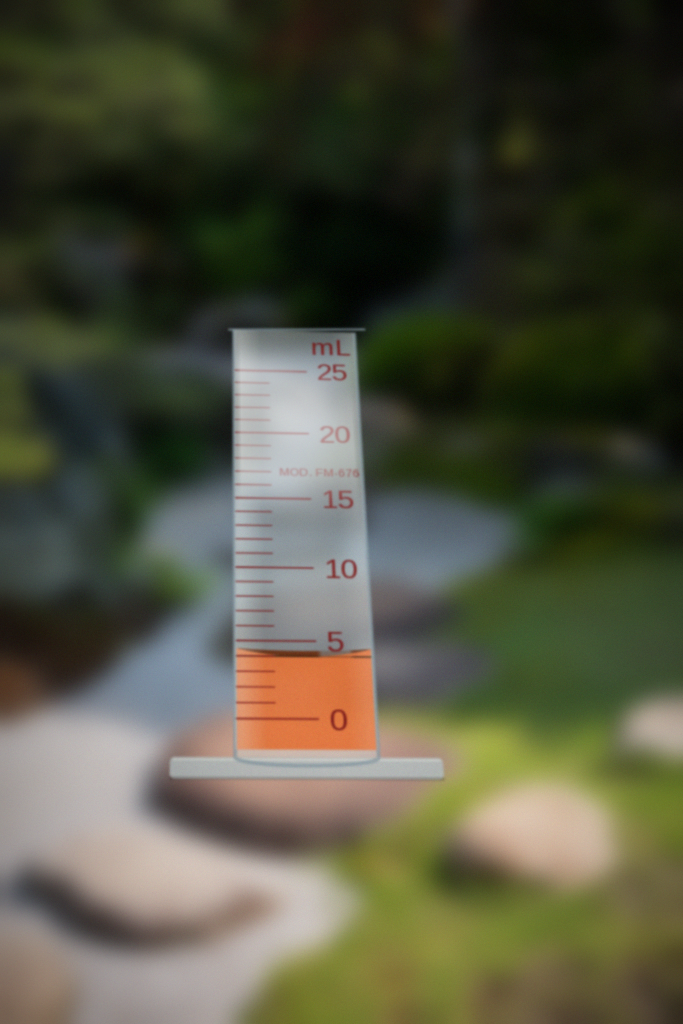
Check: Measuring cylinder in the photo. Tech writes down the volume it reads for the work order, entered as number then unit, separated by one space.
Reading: 4 mL
